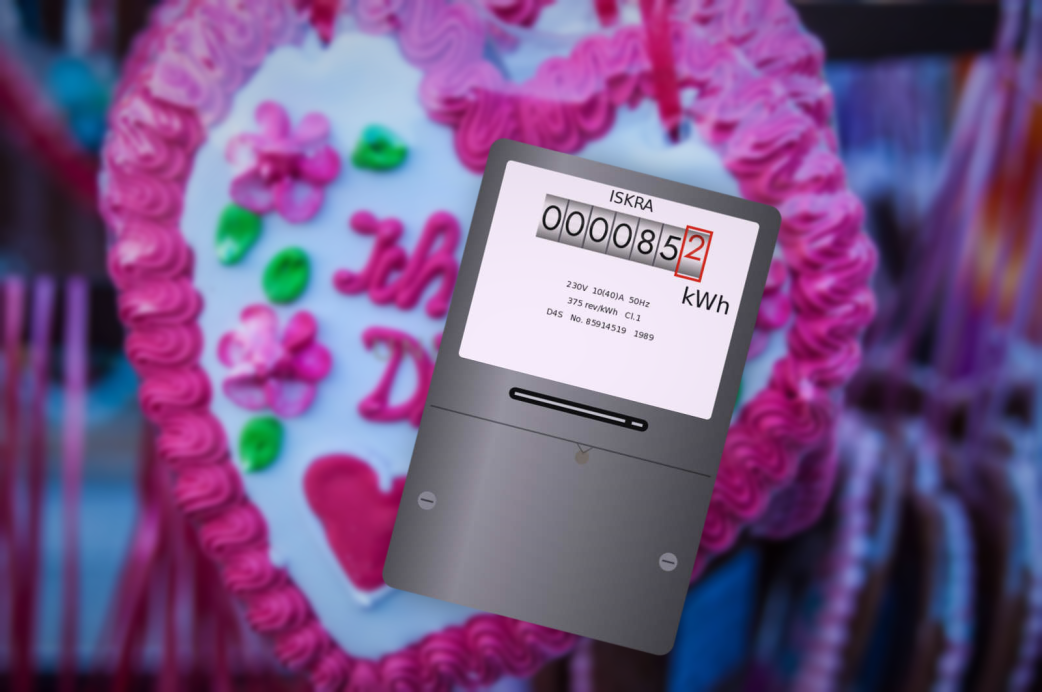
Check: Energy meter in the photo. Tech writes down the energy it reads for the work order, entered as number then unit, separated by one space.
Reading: 85.2 kWh
